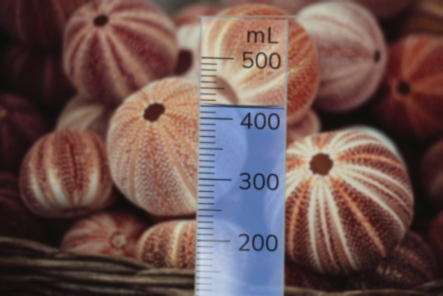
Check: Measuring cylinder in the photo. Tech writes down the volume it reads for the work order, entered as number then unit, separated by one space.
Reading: 420 mL
